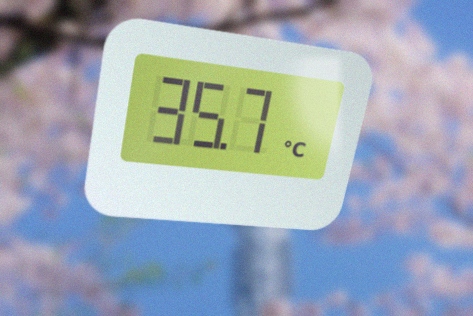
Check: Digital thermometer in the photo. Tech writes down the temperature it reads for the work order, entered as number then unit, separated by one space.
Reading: 35.7 °C
